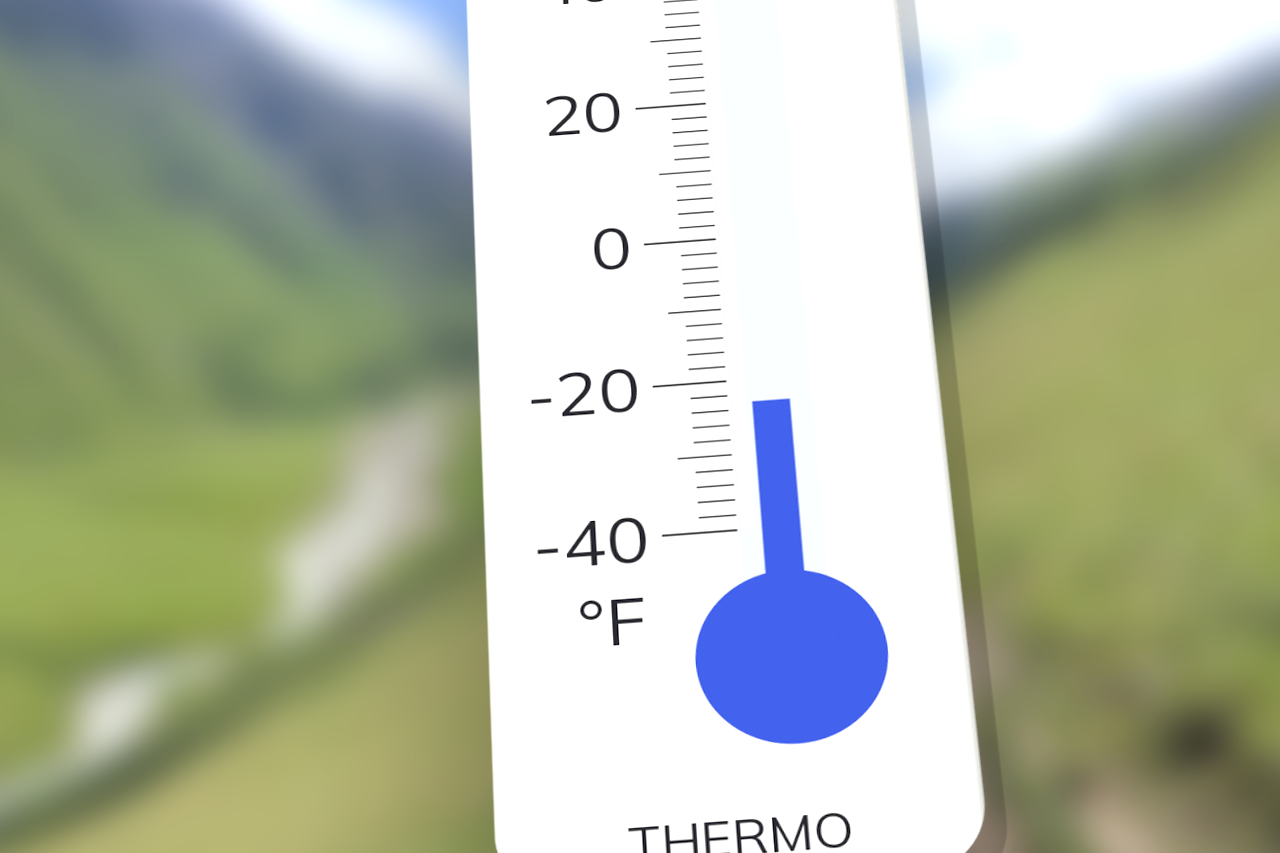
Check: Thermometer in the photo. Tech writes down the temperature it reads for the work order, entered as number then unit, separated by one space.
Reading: -23 °F
